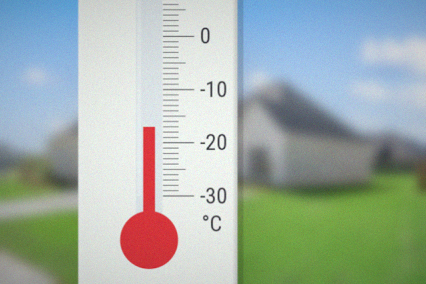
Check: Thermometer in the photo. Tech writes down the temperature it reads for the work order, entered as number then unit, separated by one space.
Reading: -17 °C
